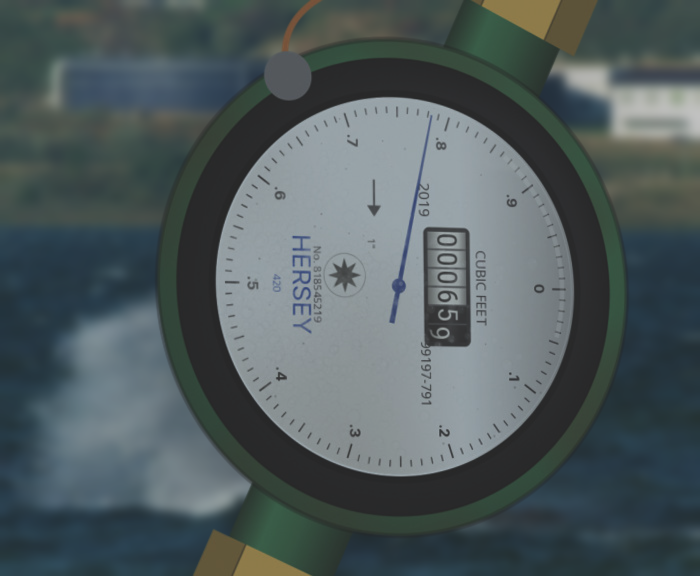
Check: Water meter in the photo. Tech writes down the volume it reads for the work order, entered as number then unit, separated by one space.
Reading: 658.78 ft³
